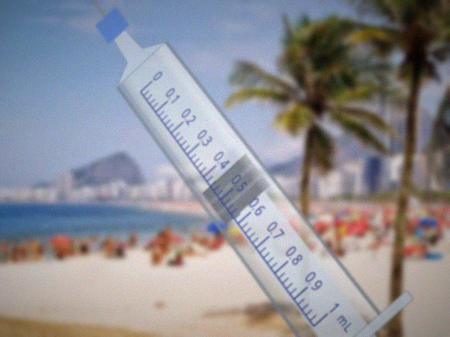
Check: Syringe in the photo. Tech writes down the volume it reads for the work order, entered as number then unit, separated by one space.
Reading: 0.44 mL
